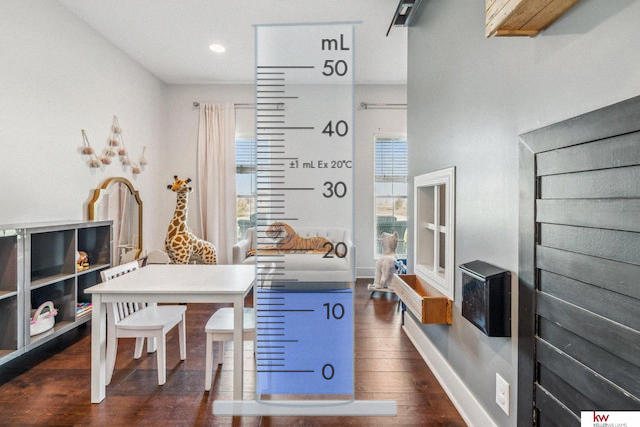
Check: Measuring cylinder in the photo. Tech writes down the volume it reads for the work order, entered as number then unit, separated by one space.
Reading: 13 mL
